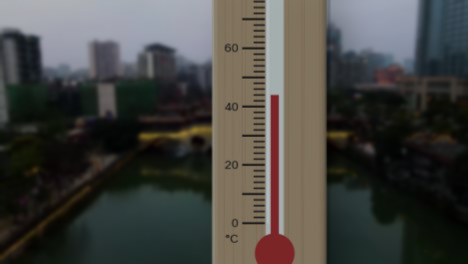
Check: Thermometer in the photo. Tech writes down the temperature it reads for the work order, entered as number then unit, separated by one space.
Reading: 44 °C
